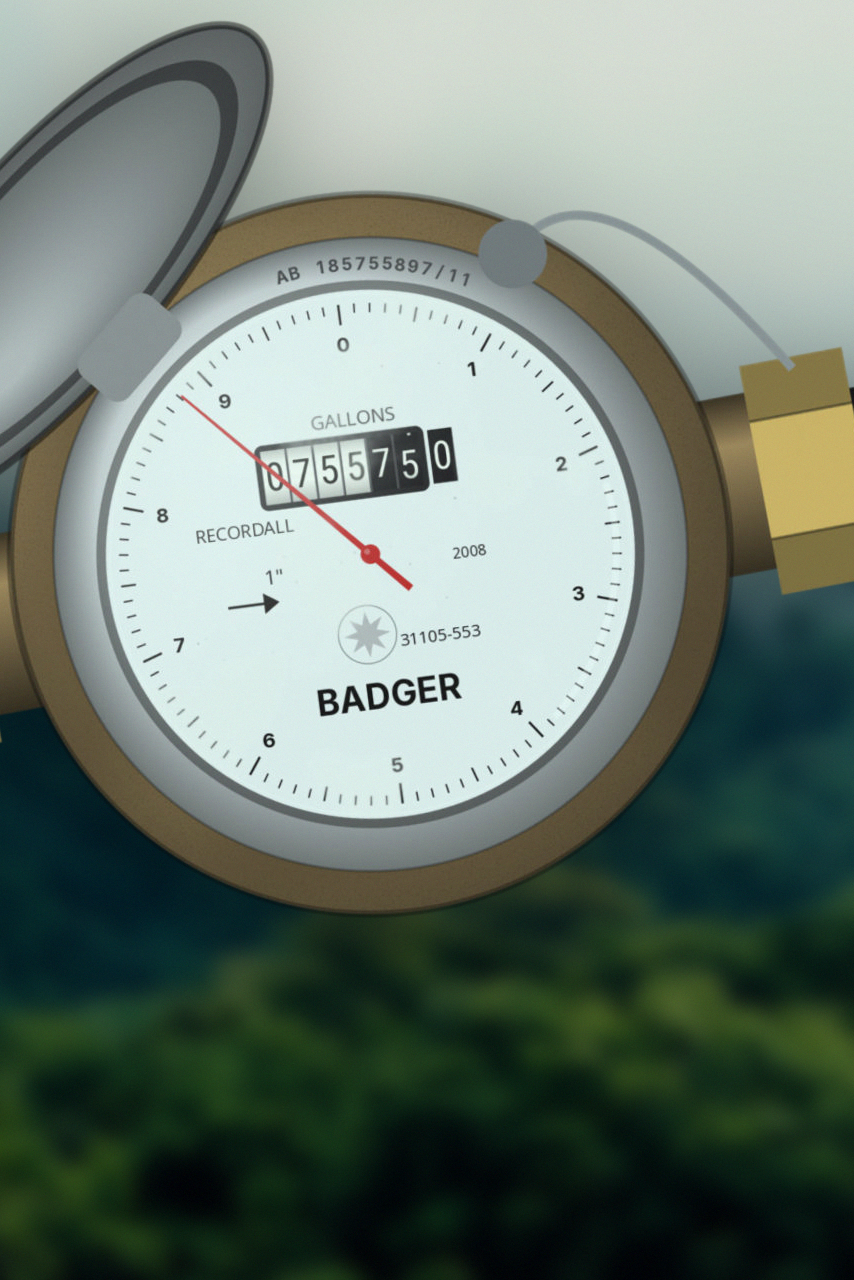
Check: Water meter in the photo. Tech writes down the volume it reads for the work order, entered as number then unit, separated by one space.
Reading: 755748.8 gal
